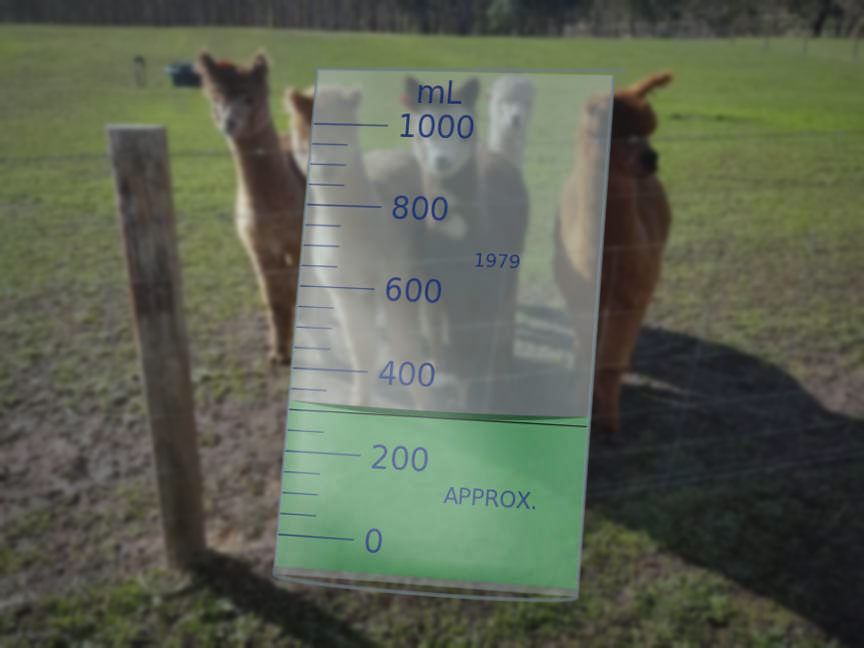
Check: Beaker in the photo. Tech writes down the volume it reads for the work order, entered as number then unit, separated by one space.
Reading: 300 mL
